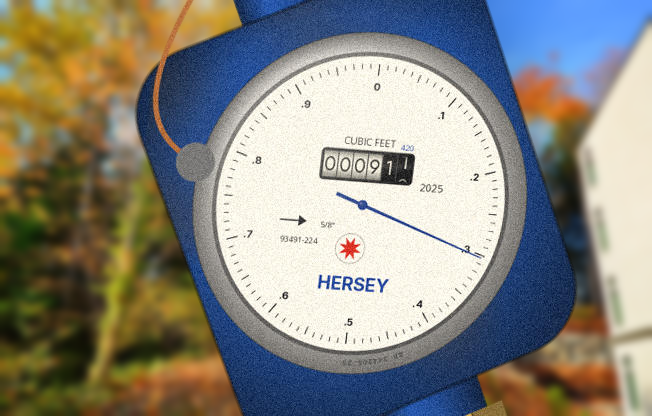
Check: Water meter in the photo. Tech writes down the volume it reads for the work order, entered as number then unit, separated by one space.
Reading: 911.30 ft³
